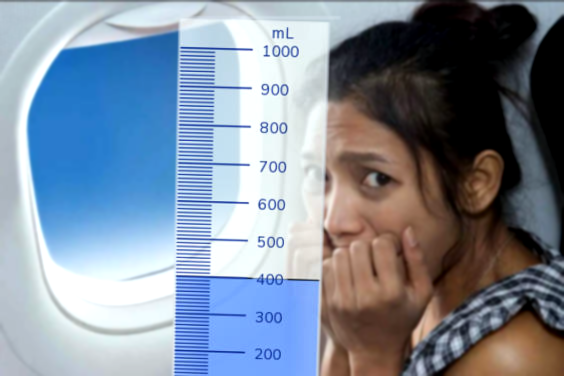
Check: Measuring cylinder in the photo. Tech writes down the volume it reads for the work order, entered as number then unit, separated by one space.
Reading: 400 mL
